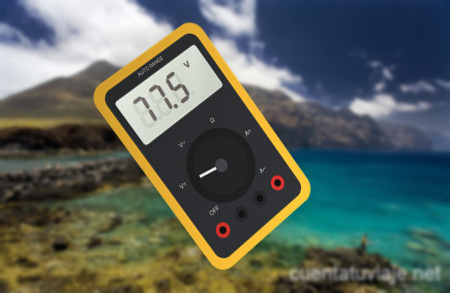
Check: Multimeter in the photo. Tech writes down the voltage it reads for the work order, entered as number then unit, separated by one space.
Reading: 77.5 V
